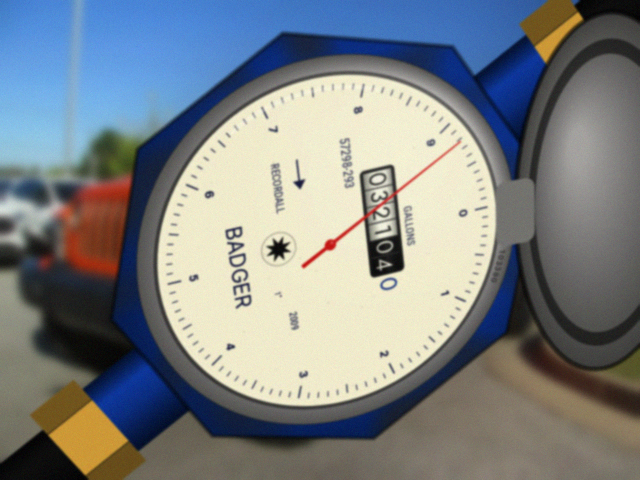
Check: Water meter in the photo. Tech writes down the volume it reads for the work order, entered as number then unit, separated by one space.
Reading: 321039.2 gal
